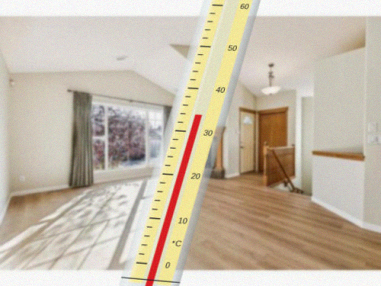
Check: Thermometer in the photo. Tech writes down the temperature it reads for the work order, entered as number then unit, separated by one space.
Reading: 34 °C
